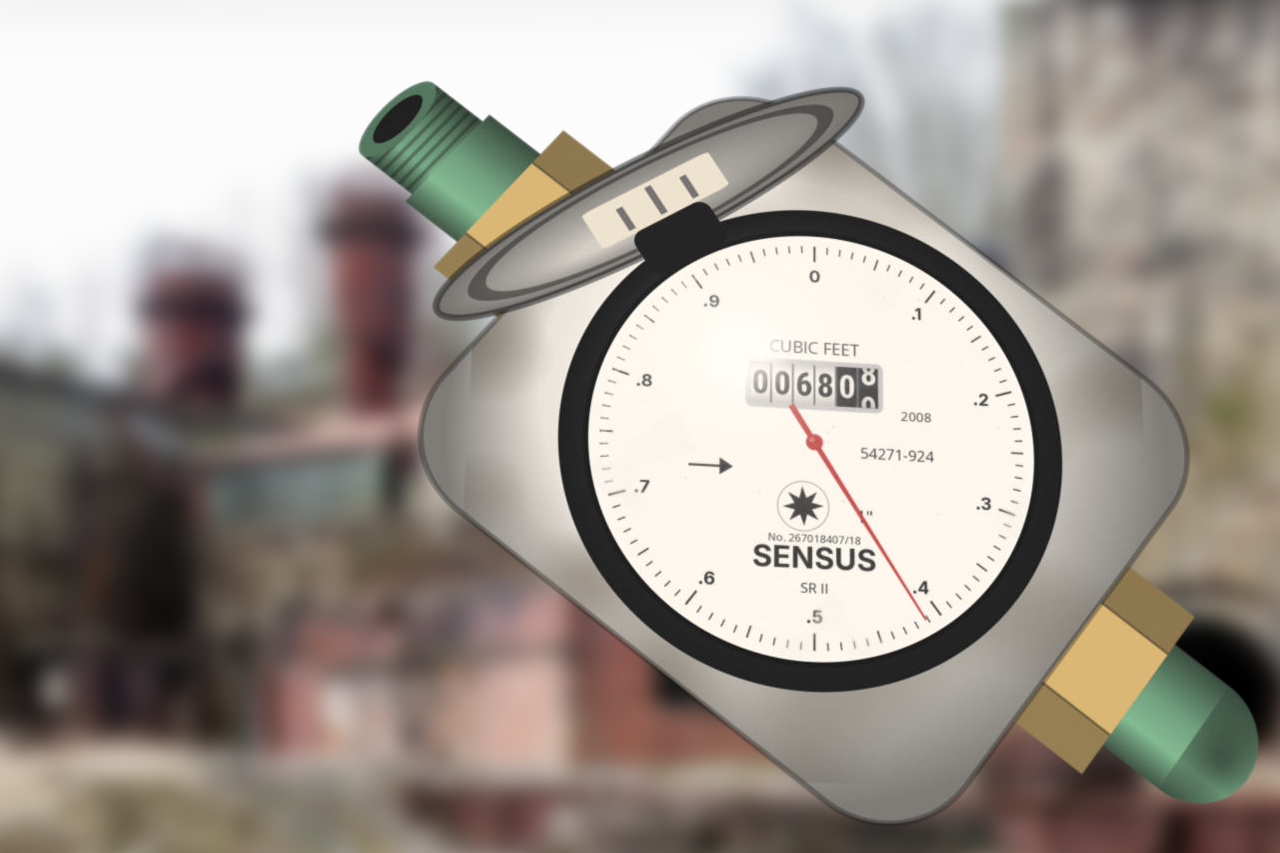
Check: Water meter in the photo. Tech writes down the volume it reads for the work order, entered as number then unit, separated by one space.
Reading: 6808.41 ft³
